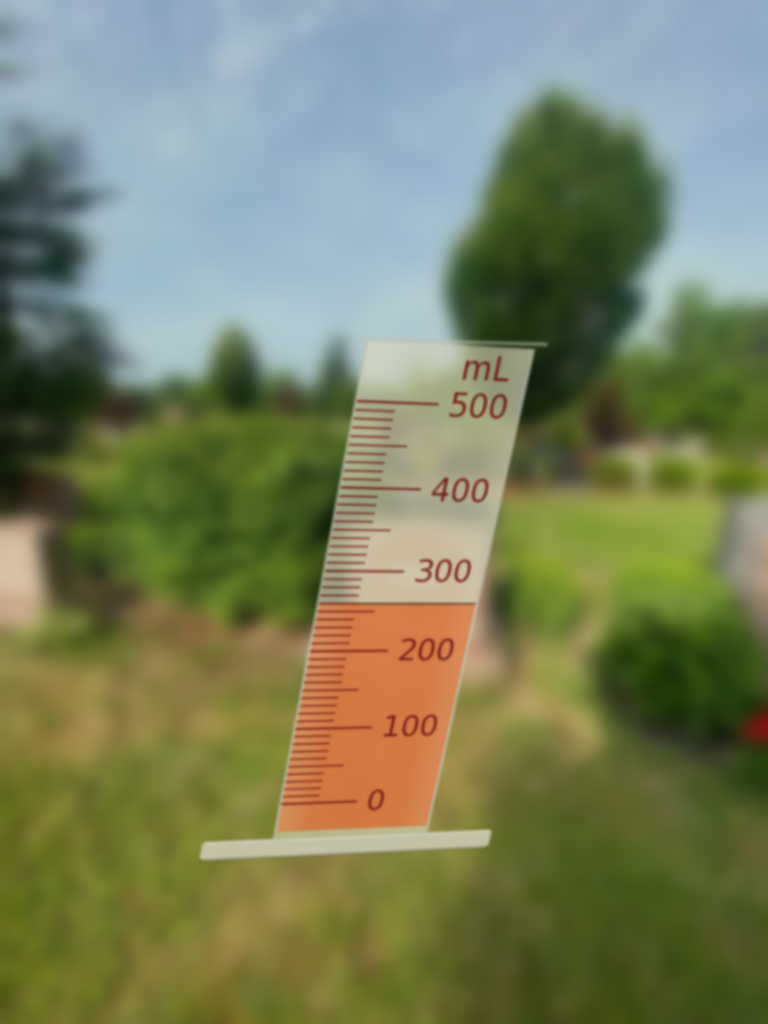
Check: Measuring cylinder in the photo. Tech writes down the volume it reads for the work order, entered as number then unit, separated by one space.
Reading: 260 mL
